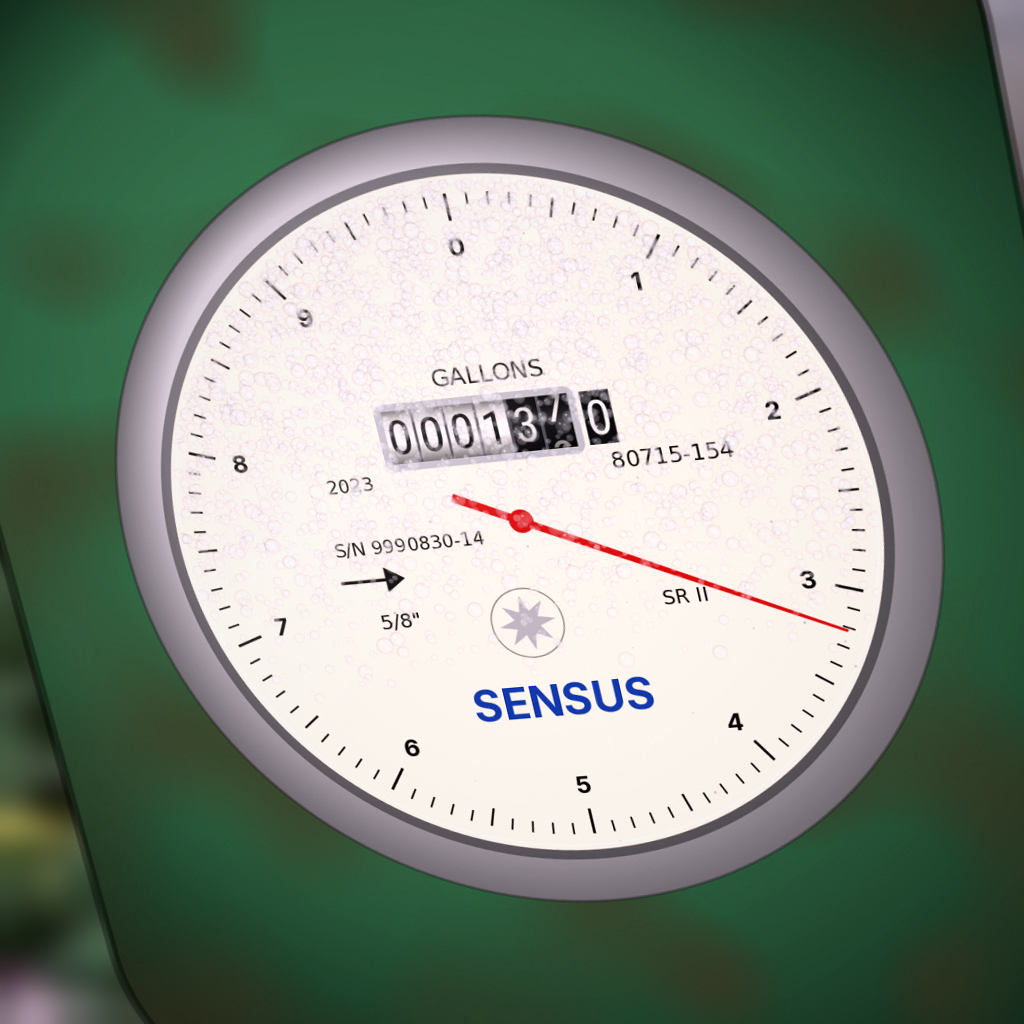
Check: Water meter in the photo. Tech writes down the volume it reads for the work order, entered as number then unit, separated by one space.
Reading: 1373.2 gal
